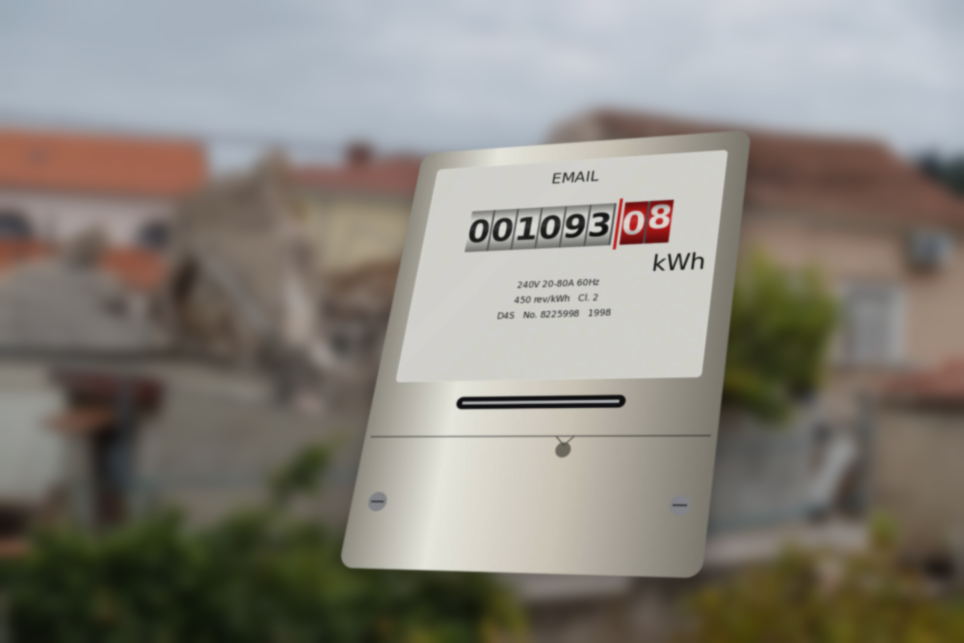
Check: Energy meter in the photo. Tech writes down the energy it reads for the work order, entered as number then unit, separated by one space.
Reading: 1093.08 kWh
